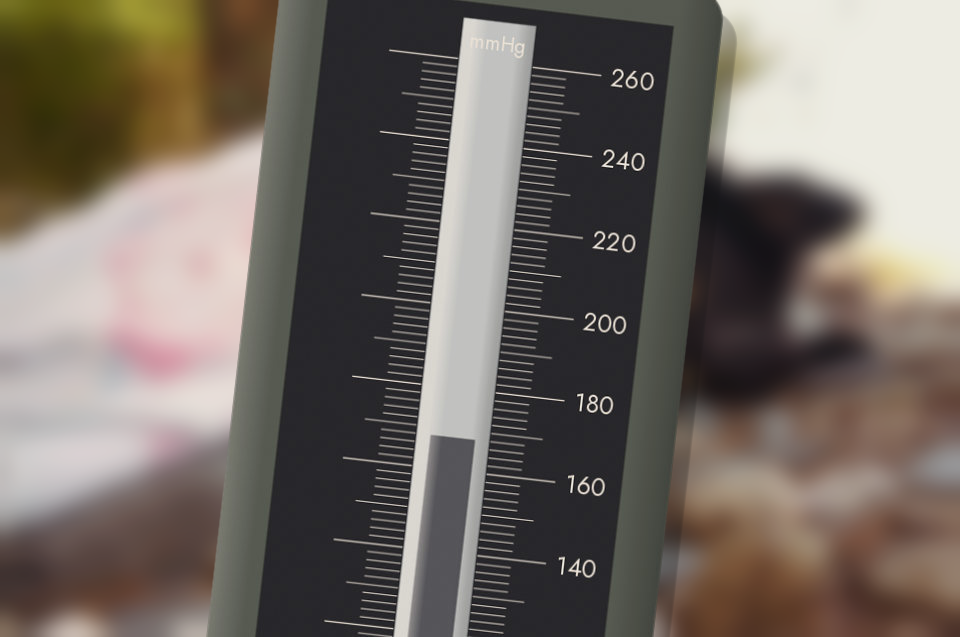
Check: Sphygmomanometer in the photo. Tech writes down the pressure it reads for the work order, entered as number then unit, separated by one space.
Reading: 168 mmHg
